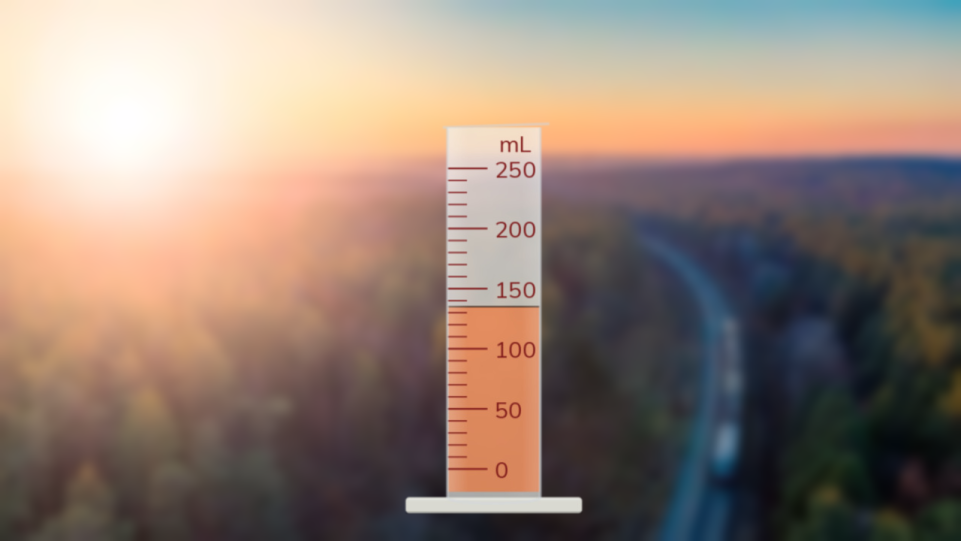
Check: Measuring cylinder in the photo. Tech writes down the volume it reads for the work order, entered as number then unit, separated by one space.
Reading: 135 mL
